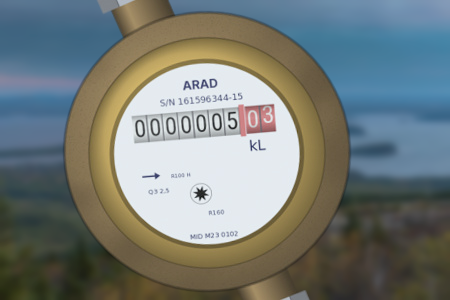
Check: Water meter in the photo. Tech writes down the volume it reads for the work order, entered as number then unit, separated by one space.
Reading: 5.03 kL
